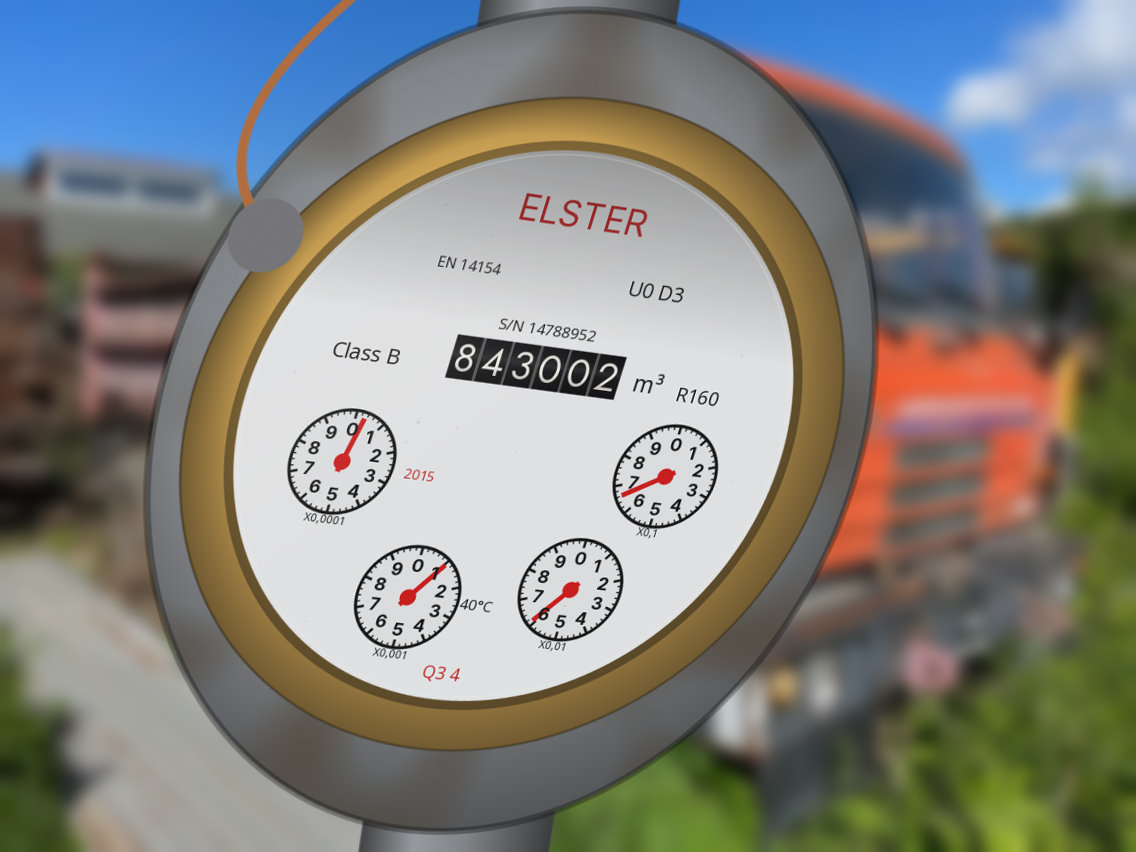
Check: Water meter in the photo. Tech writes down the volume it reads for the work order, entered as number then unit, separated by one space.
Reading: 843002.6610 m³
